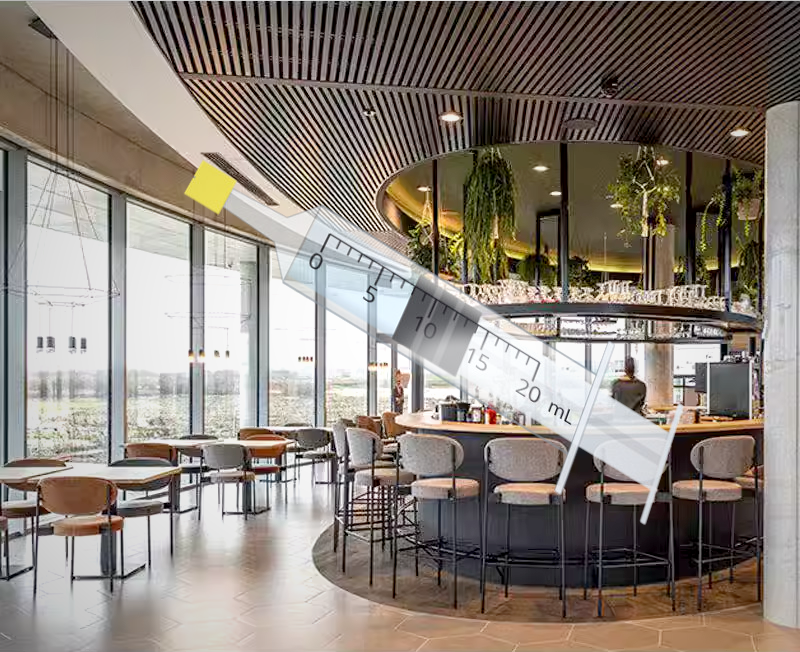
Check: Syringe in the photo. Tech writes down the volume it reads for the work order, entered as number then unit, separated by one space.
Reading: 8 mL
